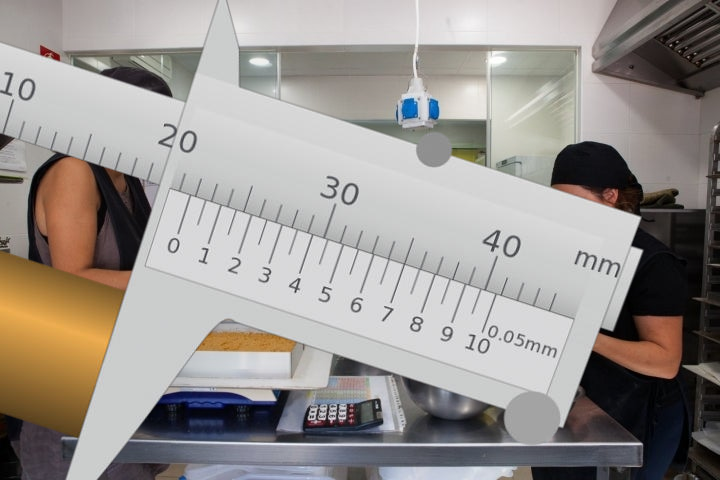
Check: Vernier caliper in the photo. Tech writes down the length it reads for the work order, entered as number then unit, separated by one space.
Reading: 21.7 mm
